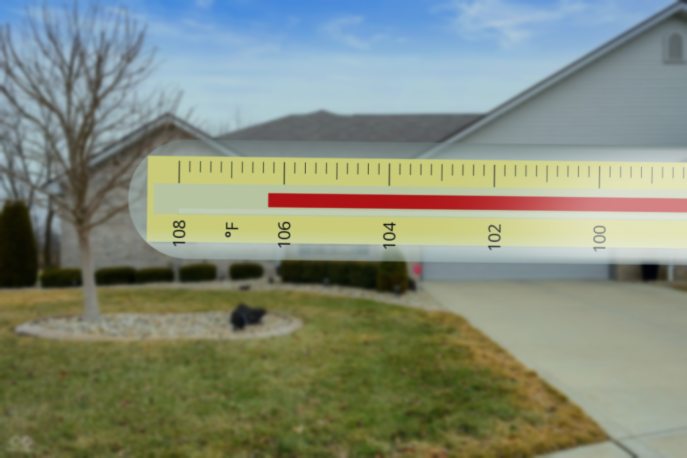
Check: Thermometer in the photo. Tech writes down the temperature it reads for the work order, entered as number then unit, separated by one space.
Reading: 106.3 °F
